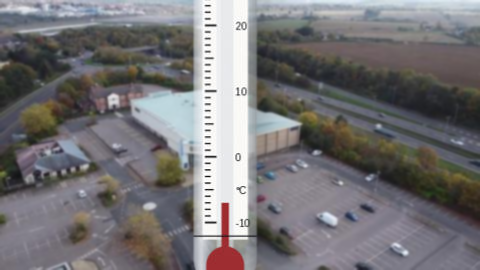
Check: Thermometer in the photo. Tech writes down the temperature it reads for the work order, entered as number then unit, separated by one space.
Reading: -7 °C
